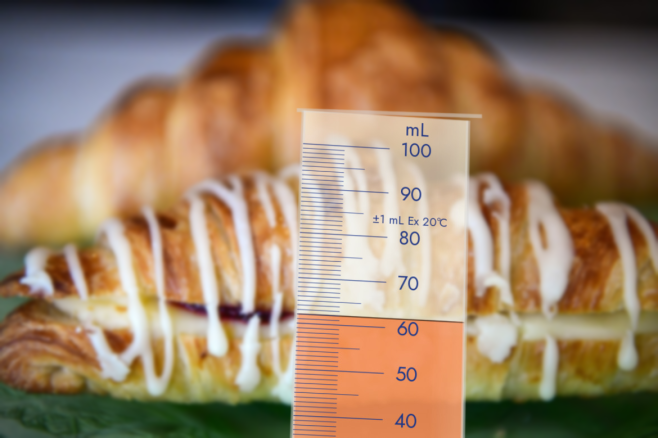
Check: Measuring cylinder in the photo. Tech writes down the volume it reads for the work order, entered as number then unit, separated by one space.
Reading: 62 mL
